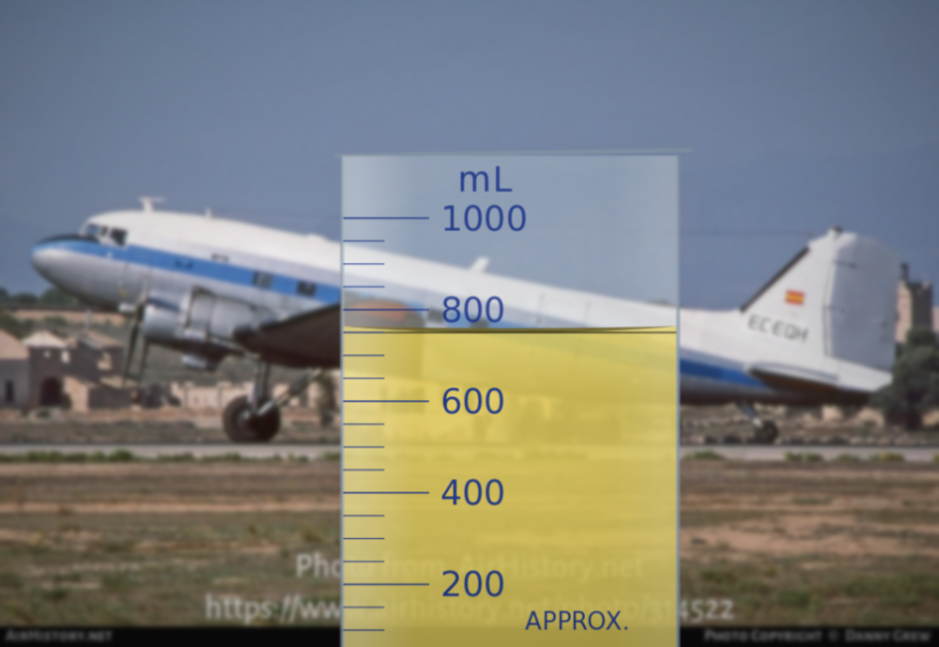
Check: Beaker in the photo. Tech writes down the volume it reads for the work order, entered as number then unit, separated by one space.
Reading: 750 mL
